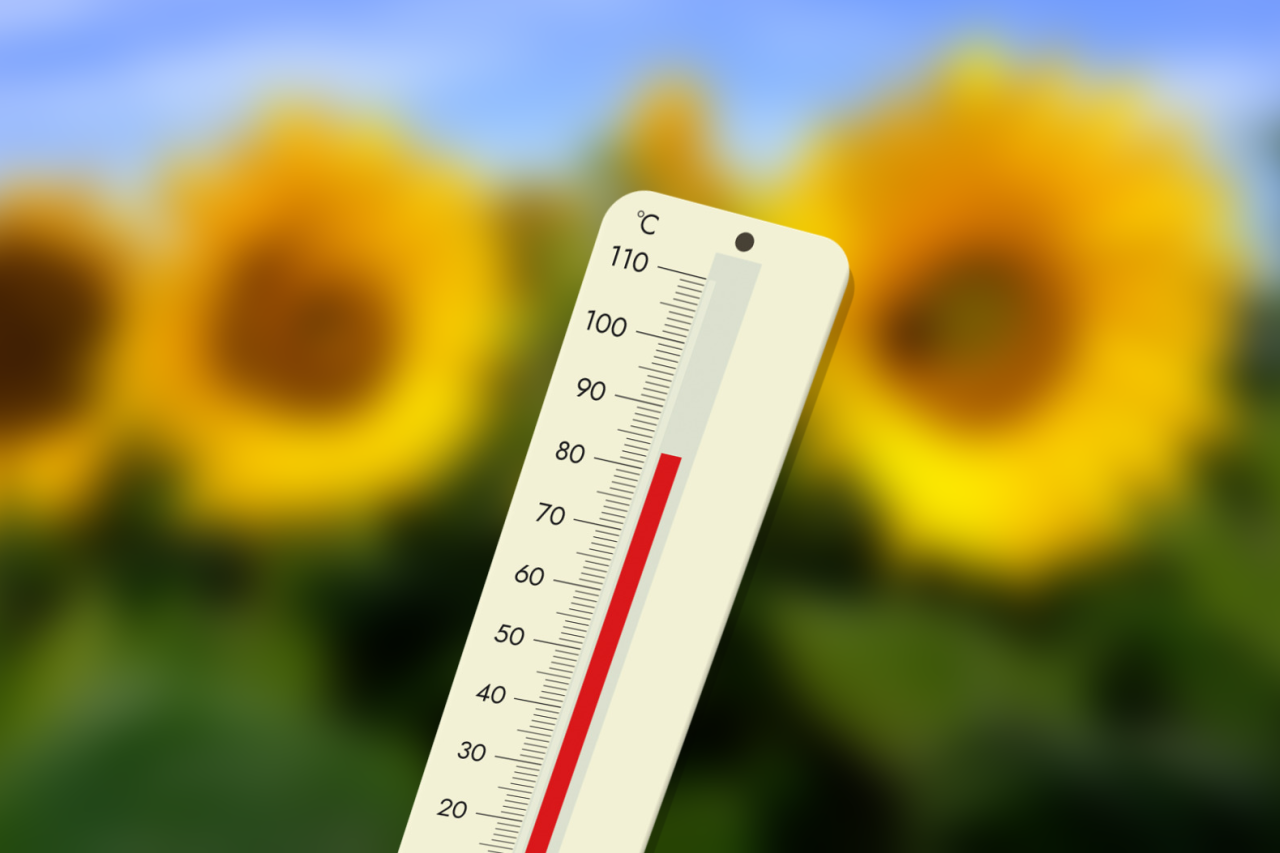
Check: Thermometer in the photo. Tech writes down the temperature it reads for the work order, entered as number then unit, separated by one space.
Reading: 83 °C
